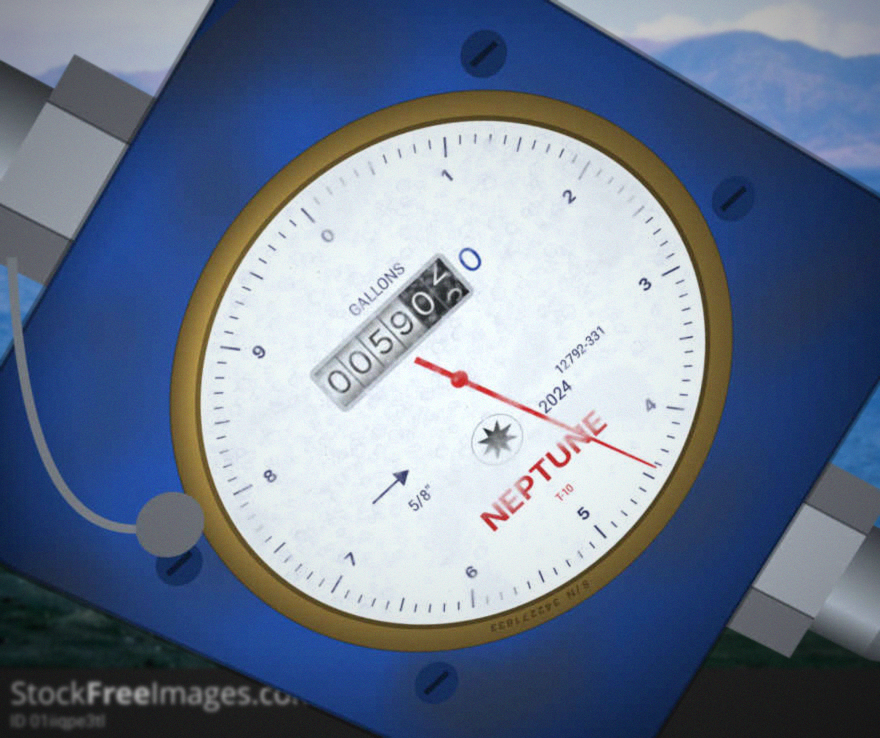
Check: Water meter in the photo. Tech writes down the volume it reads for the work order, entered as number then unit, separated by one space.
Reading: 59024.4 gal
